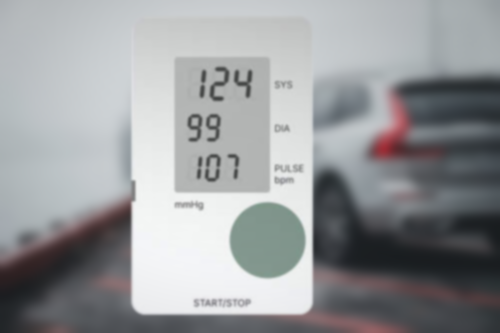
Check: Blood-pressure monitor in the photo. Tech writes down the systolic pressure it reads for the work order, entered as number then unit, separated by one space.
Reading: 124 mmHg
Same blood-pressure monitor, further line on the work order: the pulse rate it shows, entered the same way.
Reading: 107 bpm
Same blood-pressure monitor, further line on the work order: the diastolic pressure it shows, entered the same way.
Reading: 99 mmHg
